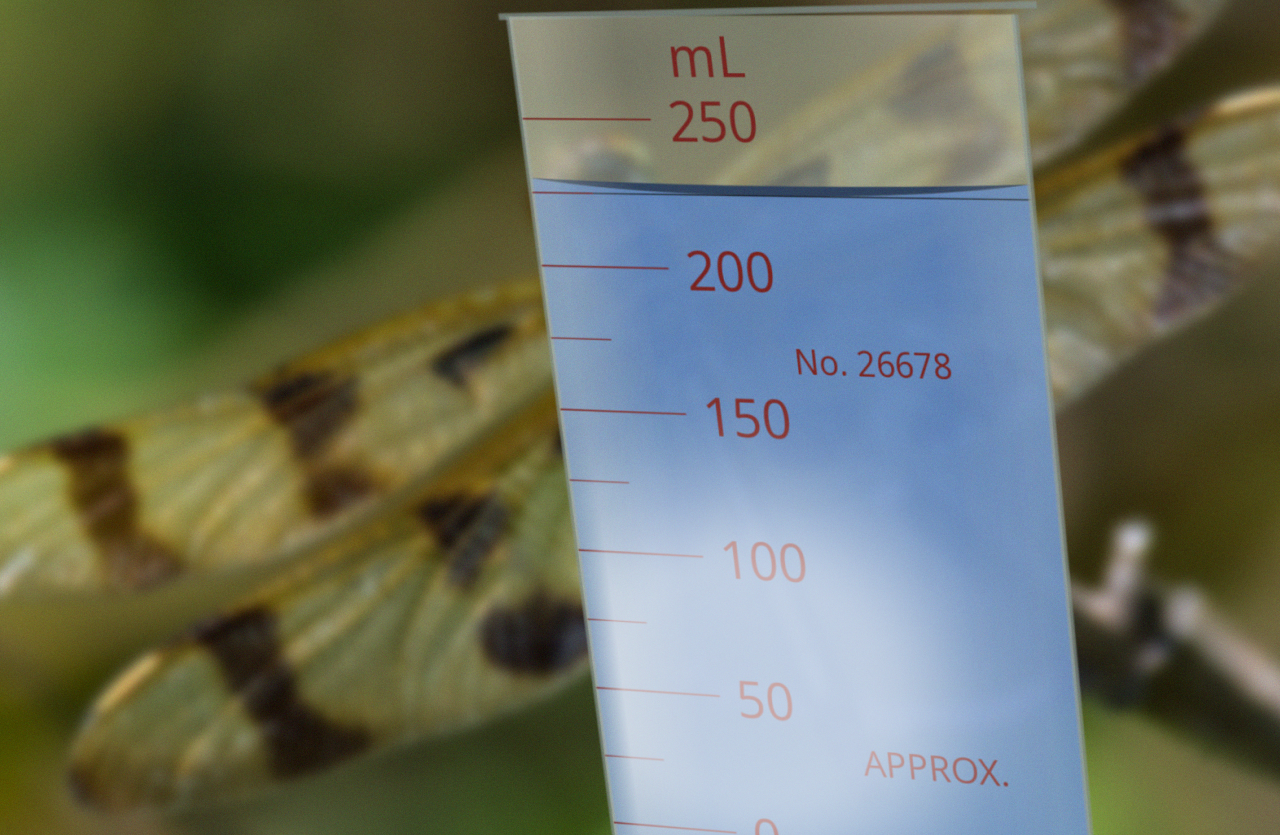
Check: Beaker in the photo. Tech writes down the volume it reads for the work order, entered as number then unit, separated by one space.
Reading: 225 mL
